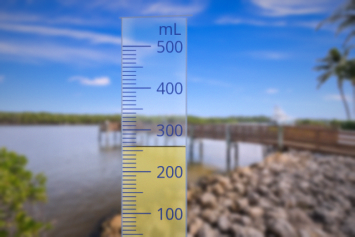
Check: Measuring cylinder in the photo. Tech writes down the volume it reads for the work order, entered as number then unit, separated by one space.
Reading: 260 mL
